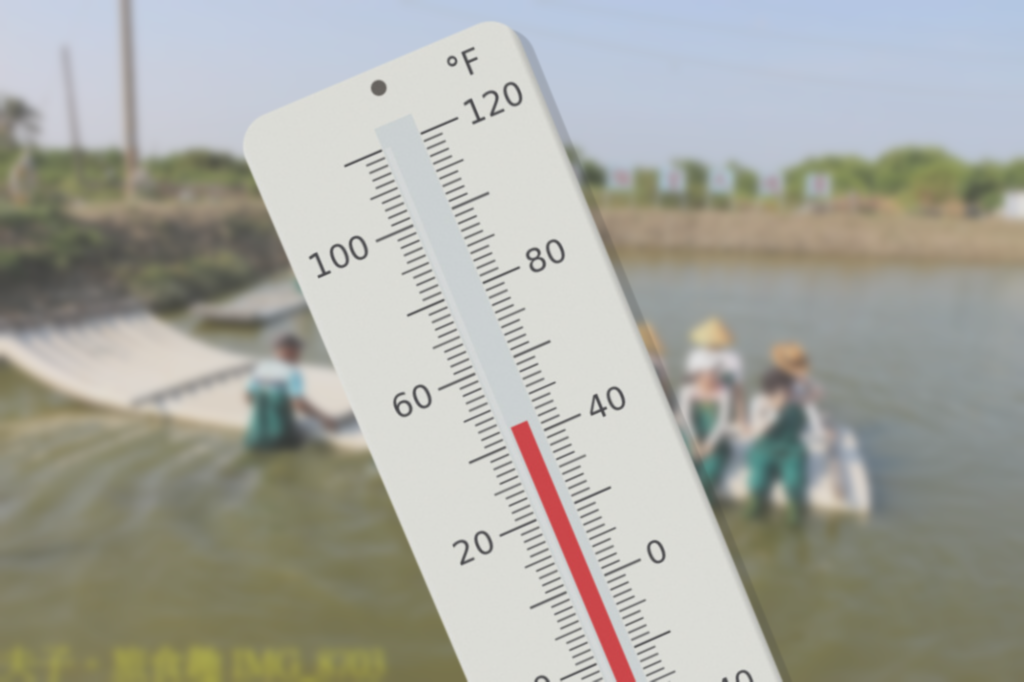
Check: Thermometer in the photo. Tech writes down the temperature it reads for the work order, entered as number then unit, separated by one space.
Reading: 44 °F
